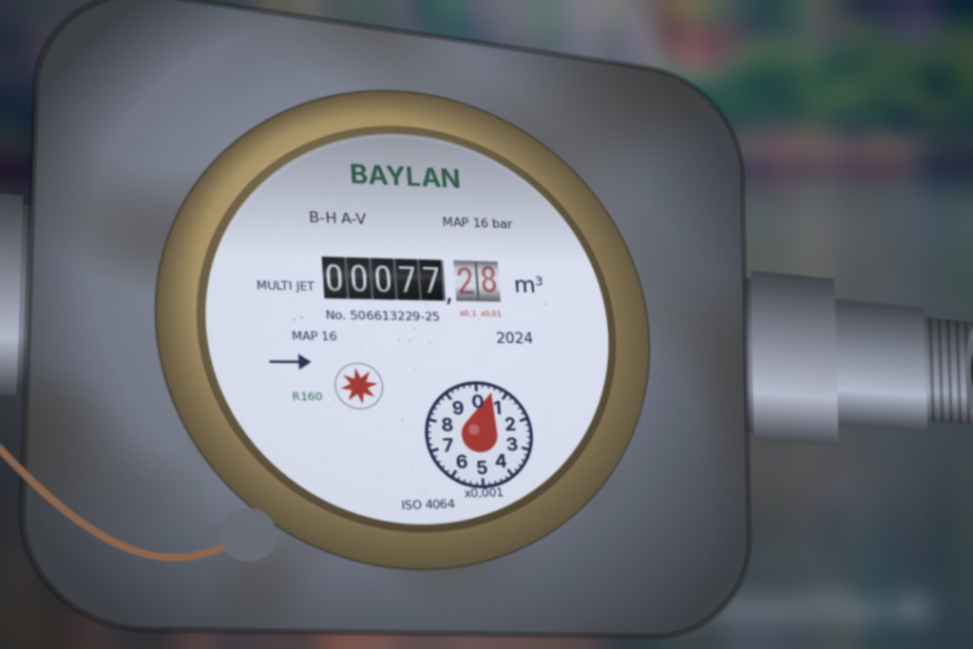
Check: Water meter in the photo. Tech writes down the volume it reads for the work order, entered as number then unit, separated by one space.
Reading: 77.280 m³
